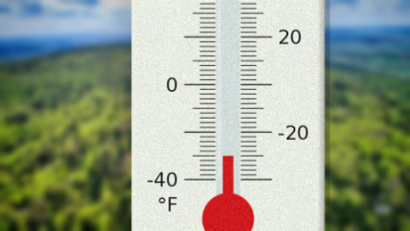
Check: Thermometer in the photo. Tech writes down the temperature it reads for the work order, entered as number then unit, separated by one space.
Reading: -30 °F
